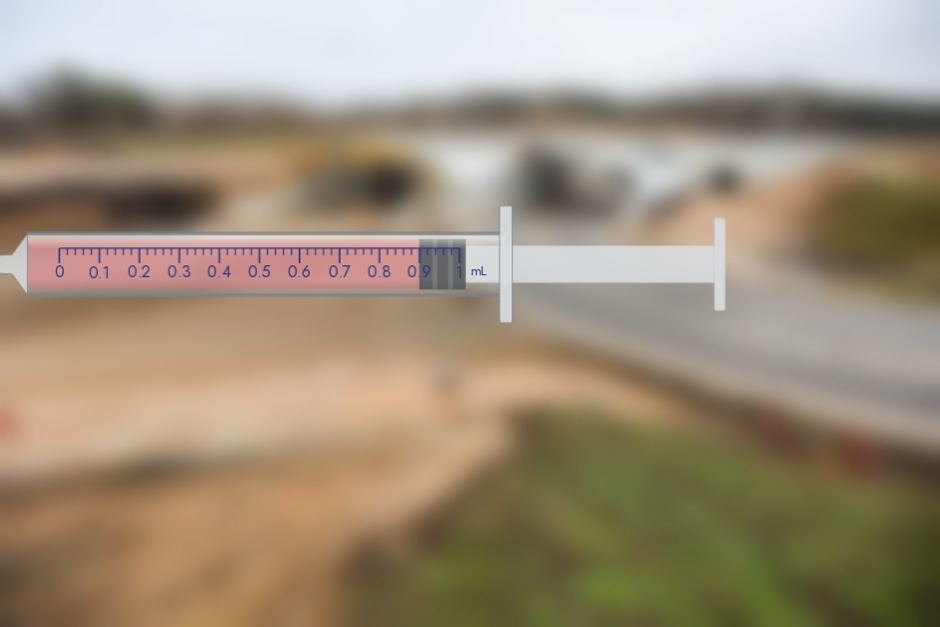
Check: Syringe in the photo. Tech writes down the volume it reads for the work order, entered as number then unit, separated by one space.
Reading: 0.9 mL
